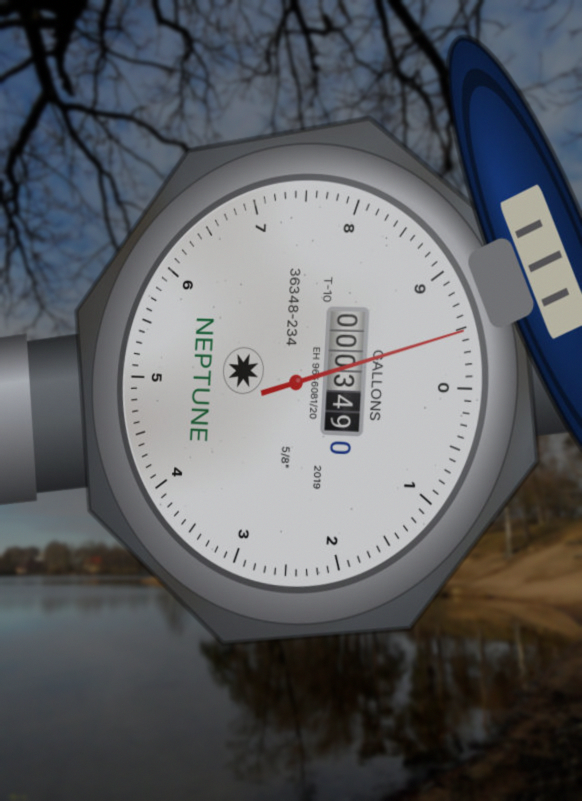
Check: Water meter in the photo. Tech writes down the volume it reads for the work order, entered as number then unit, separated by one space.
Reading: 3489.5 gal
